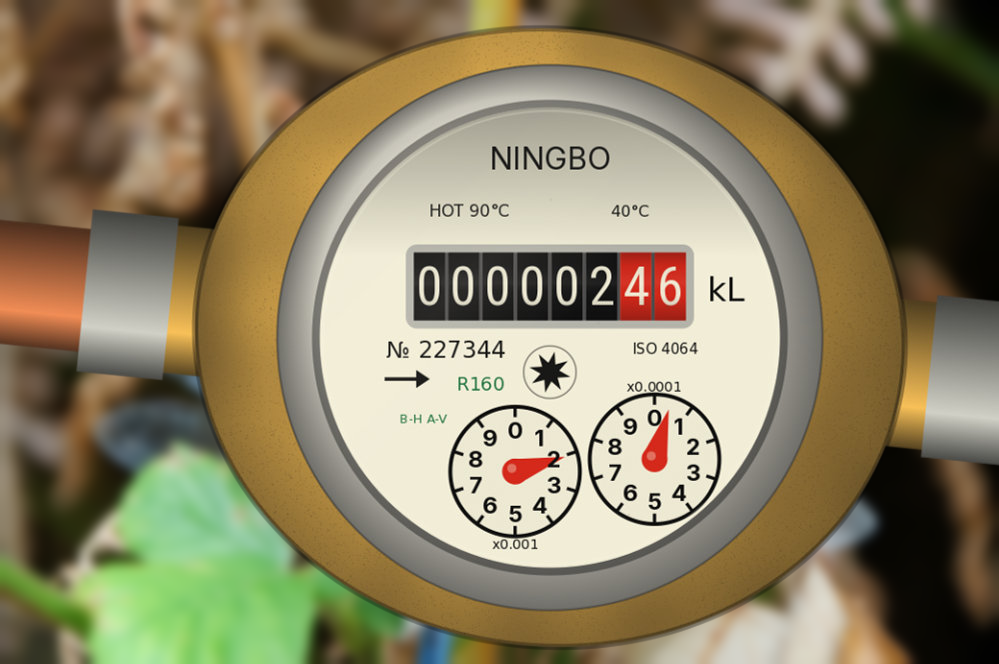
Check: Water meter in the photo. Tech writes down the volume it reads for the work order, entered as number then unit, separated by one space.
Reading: 2.4620 kL
